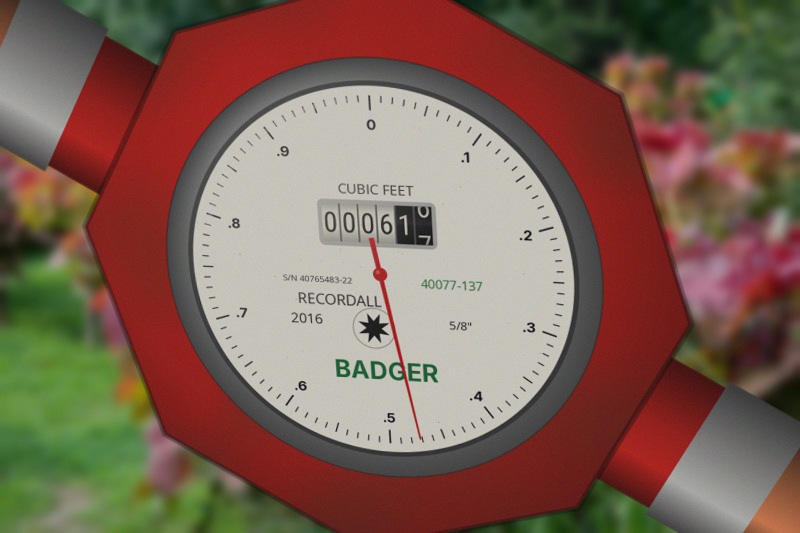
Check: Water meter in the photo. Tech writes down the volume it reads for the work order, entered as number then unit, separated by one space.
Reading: 616.47 ft³
